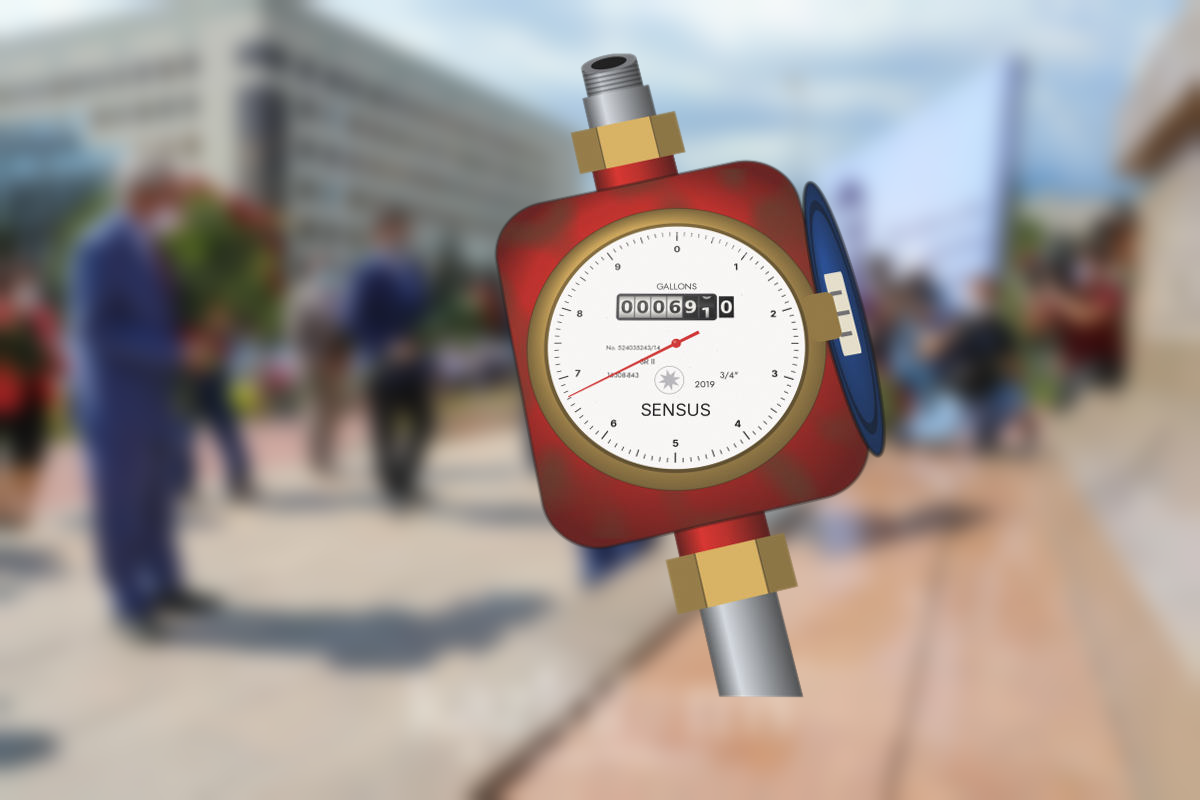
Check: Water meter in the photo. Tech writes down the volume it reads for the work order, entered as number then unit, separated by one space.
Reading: 6906.7 gal
